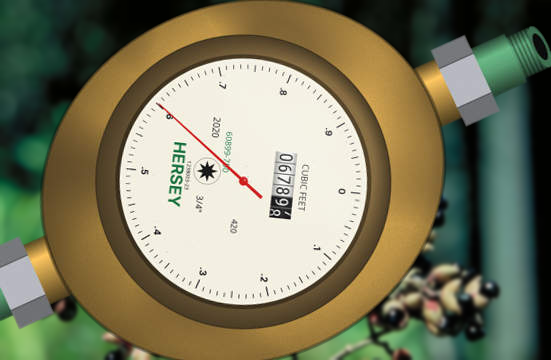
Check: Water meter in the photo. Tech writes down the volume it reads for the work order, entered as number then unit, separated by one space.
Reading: 67897.60 ft³
